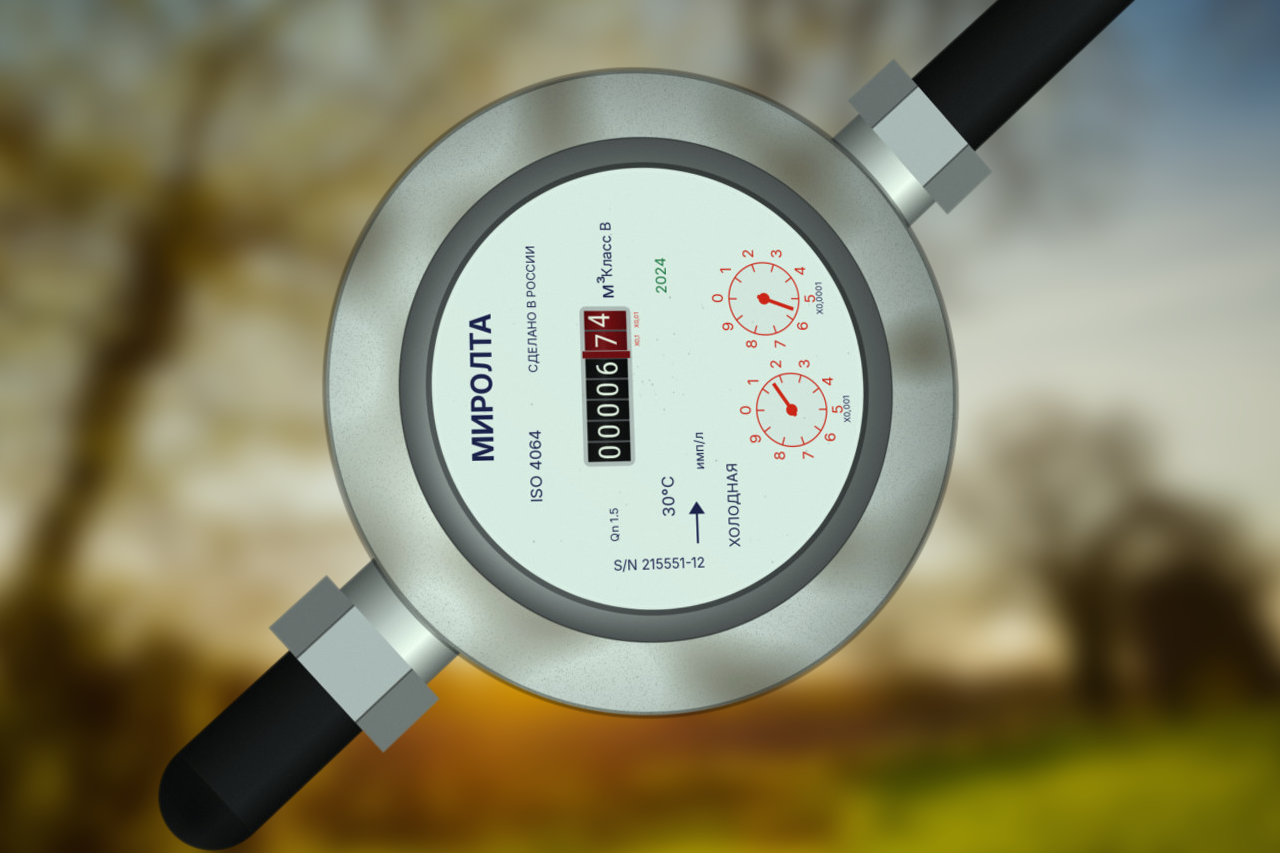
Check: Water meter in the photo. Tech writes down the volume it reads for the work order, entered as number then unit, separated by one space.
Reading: 6.7415 m³
